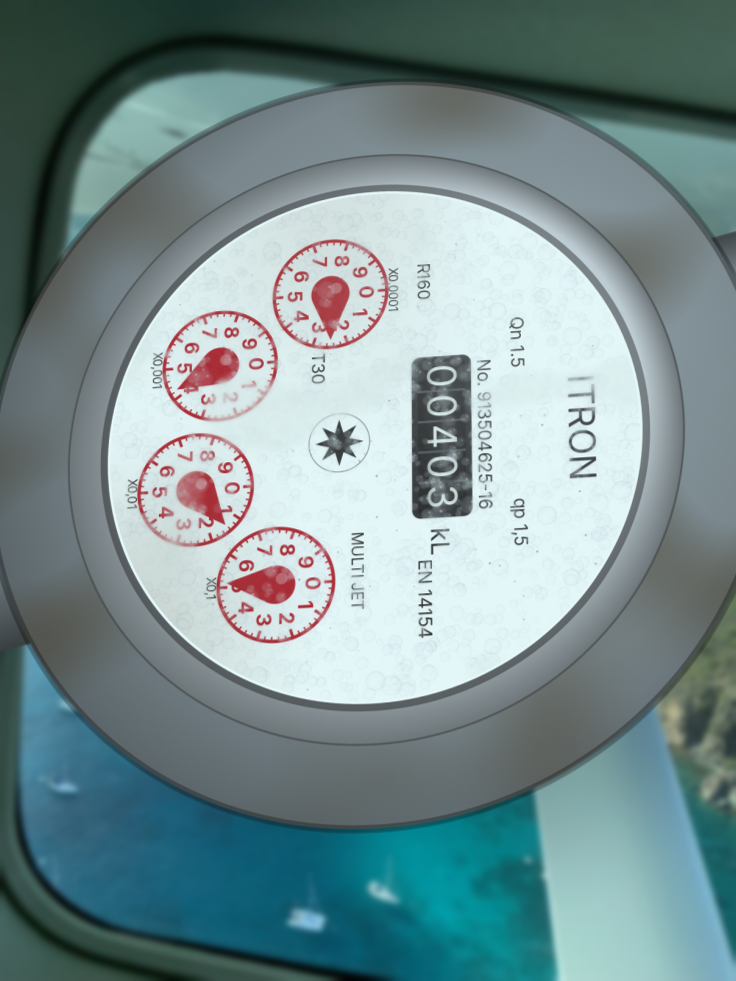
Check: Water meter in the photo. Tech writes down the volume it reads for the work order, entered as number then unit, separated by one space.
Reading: 403.5142 kL
